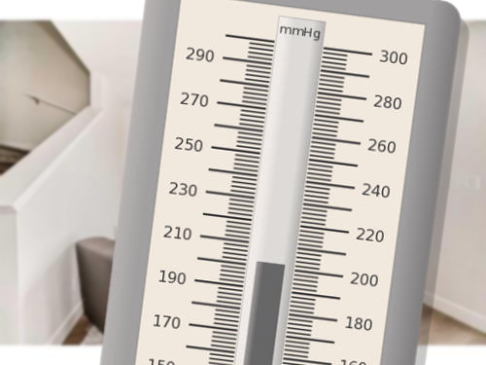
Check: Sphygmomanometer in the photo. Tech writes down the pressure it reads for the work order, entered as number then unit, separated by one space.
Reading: 202 mmHg
